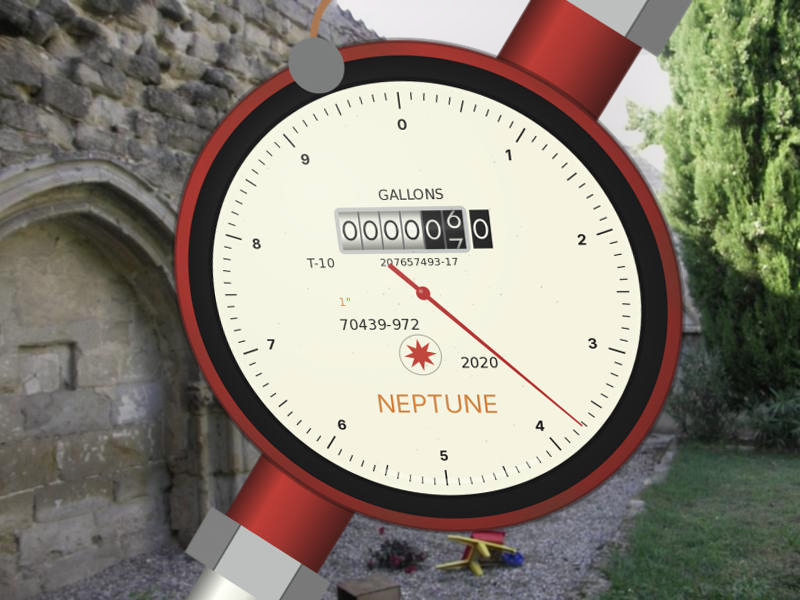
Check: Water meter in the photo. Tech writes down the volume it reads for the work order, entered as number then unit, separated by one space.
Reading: 63.7 gal
